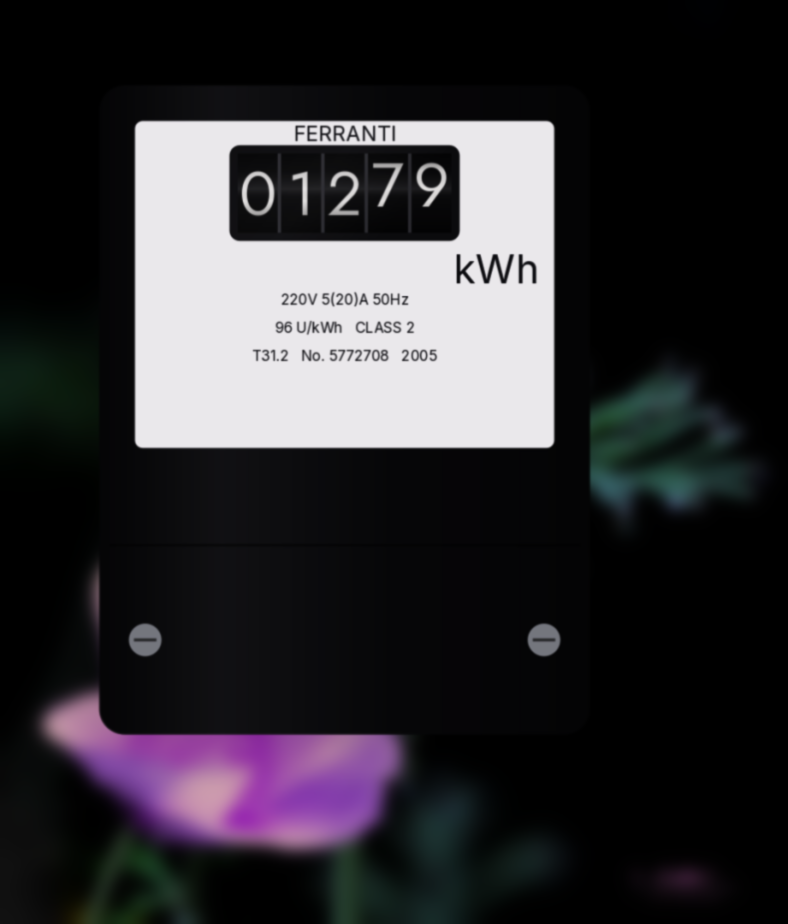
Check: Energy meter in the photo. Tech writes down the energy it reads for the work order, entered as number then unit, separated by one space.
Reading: 1279 kWh
